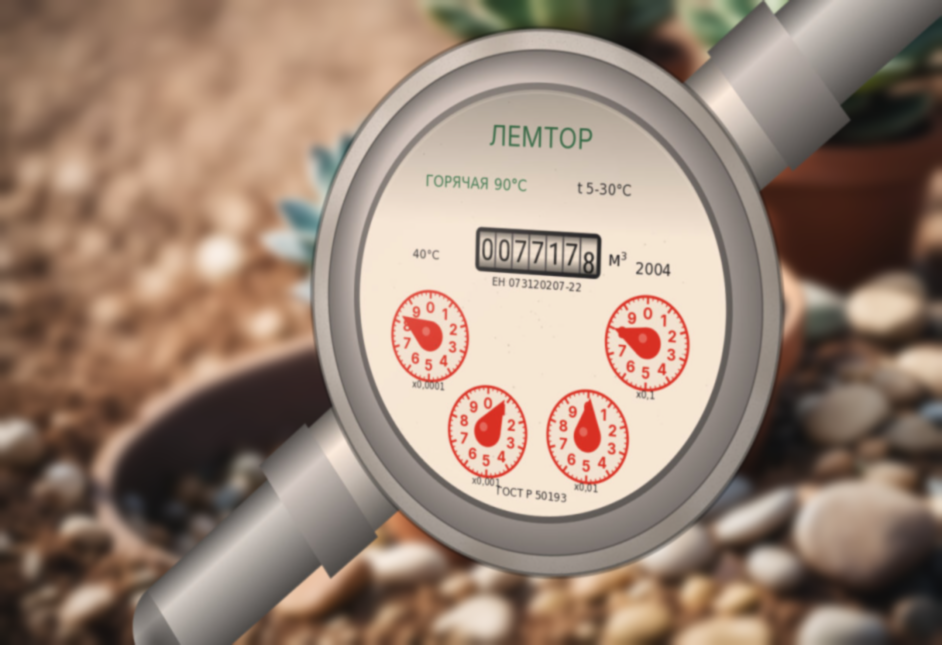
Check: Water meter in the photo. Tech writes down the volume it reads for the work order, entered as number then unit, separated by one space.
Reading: 77177.8008 m³
